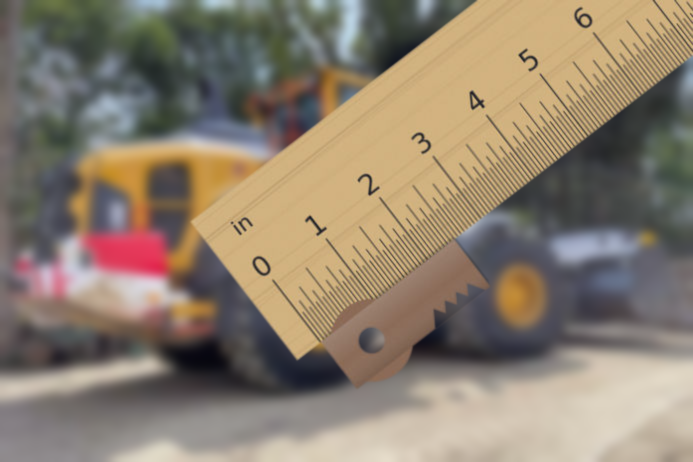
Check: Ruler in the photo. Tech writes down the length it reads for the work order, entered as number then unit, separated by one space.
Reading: 2.5 in
